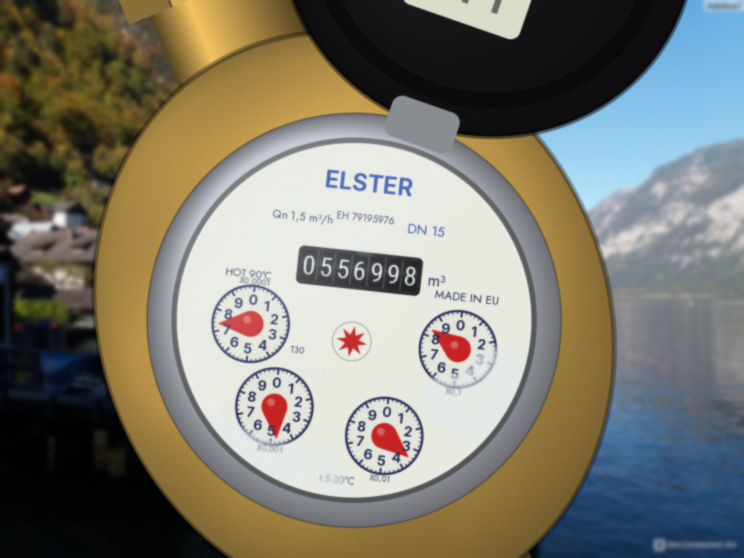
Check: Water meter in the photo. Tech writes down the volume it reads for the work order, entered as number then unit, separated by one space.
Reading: 556998.8347 m³
